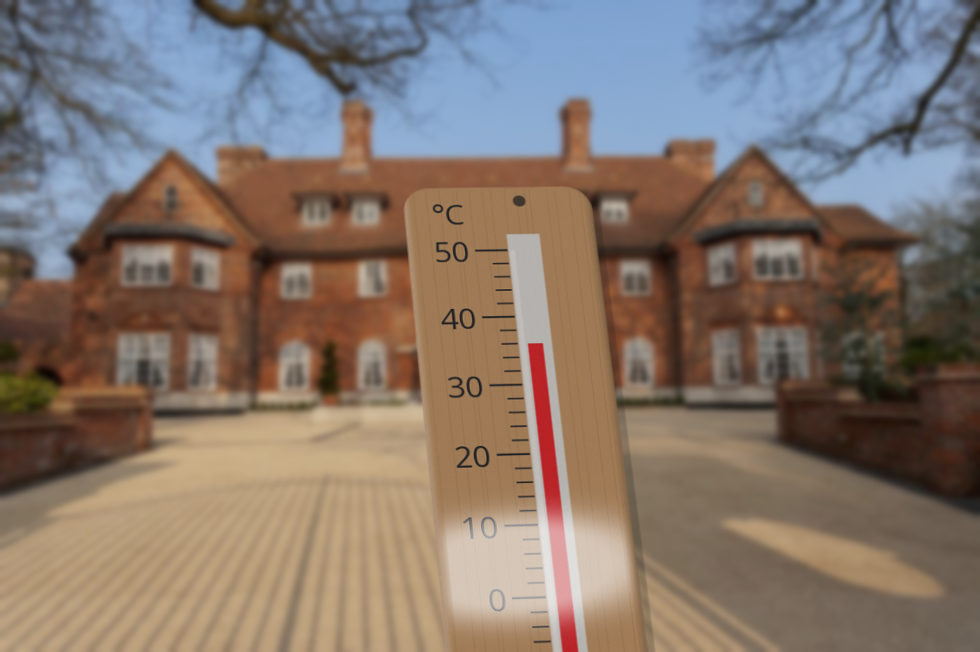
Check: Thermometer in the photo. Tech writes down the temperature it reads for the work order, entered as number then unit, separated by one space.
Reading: 36 °C
